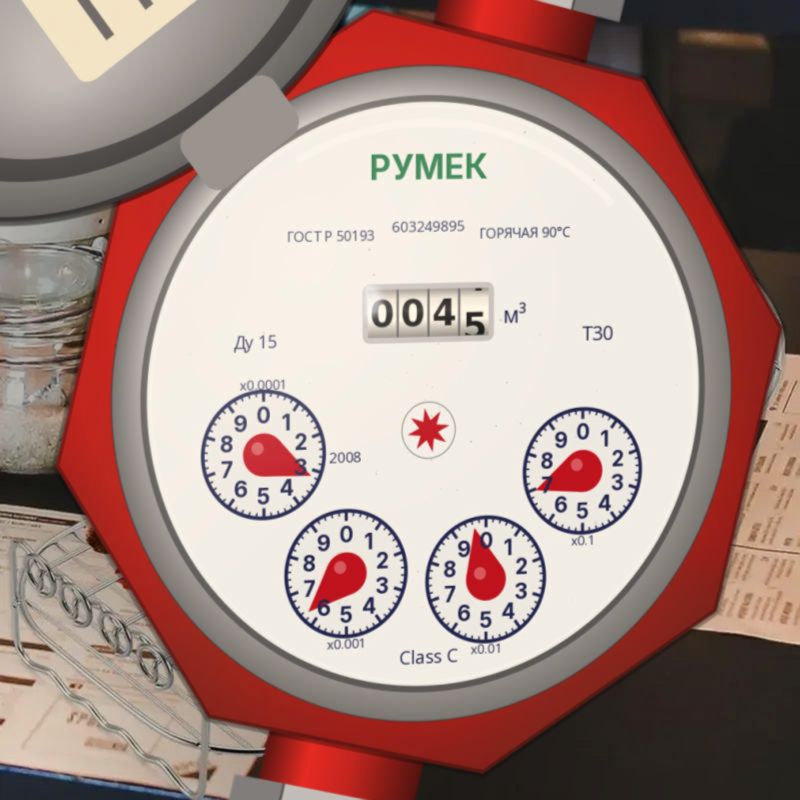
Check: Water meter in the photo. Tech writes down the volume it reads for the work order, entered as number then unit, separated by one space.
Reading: 44.6963 m³
